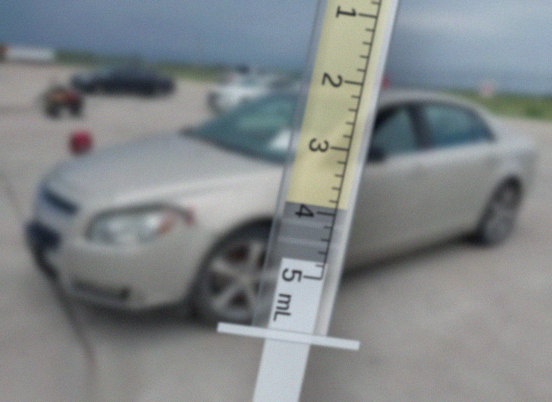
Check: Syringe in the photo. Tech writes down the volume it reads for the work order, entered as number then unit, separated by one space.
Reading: 3.9 mL
